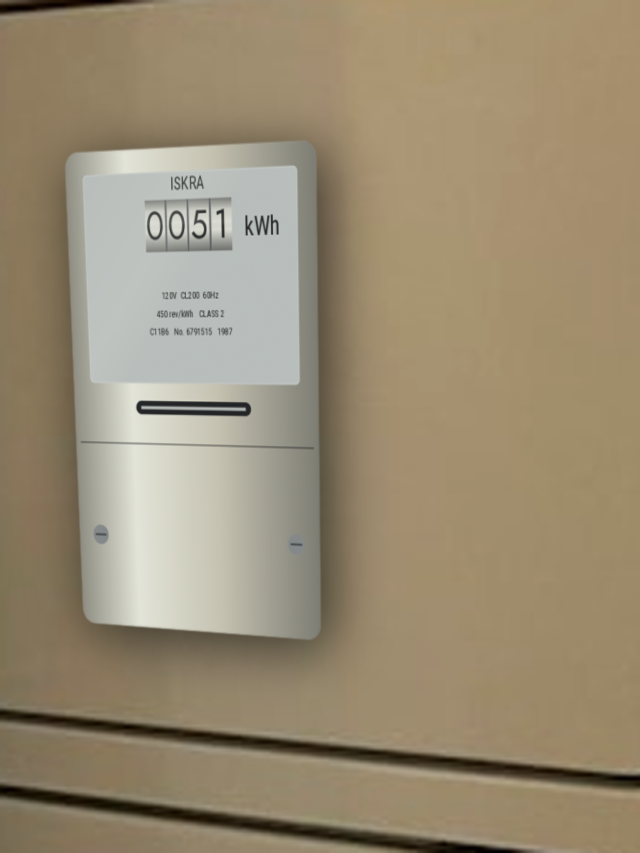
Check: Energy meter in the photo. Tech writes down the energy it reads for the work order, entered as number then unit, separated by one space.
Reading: 51 kWh
